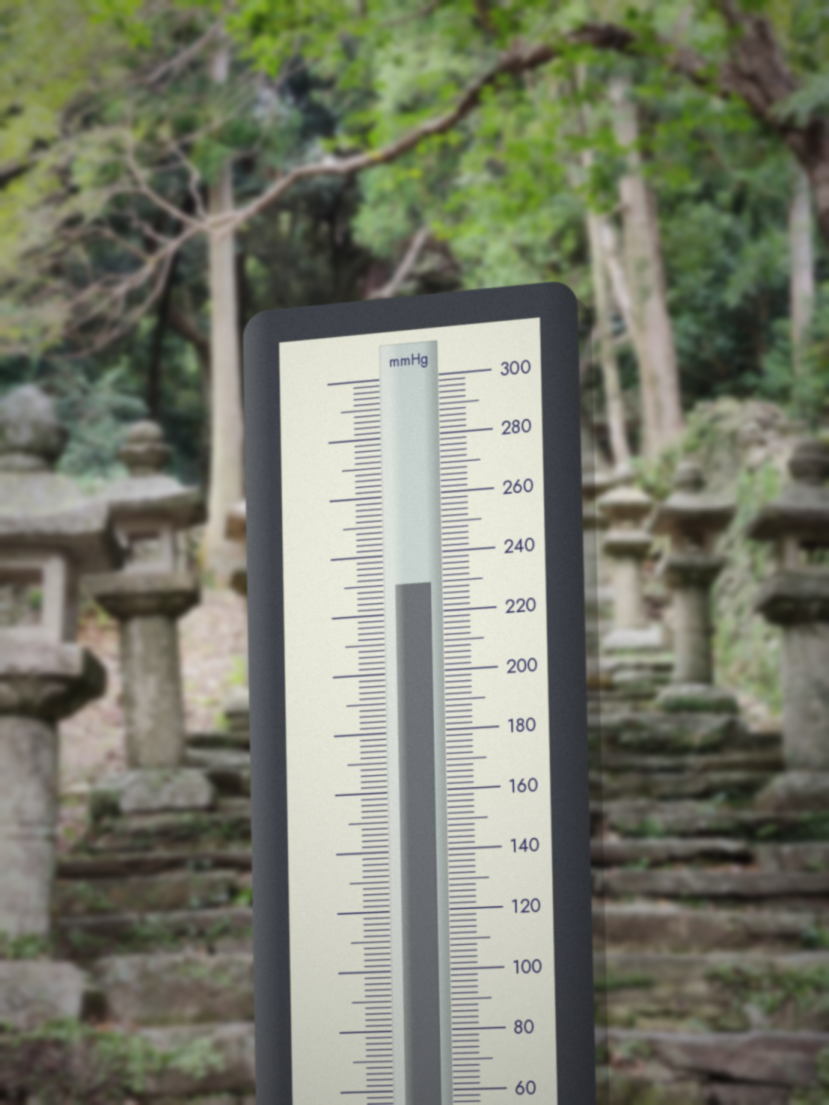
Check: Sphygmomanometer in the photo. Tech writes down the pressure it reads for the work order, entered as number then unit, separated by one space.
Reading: 230 mmHg
